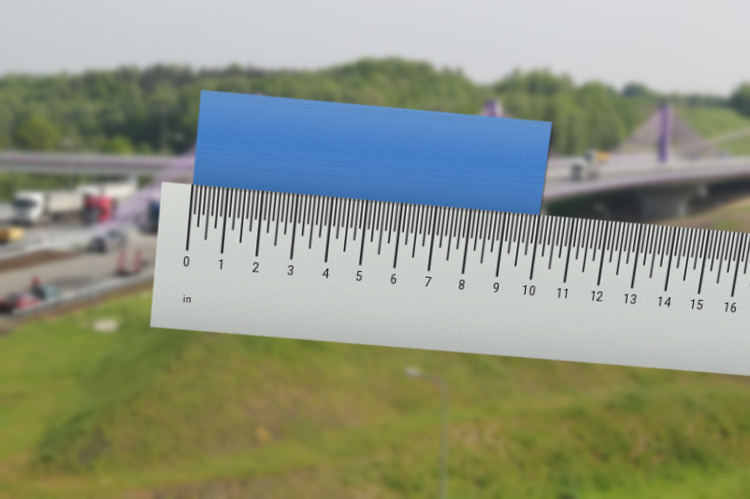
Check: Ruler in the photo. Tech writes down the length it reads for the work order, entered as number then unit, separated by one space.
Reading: 10 in
